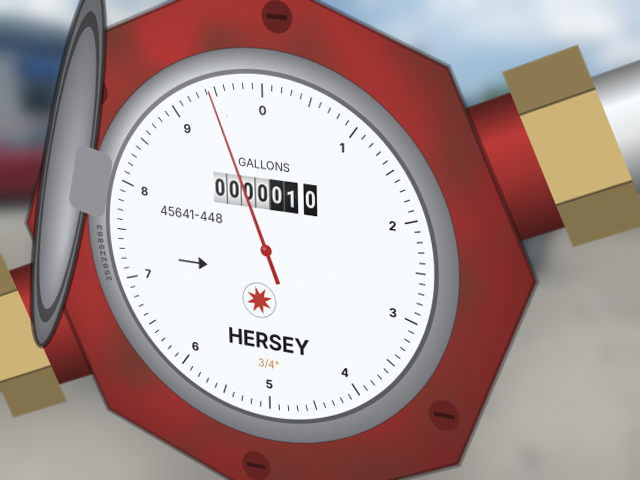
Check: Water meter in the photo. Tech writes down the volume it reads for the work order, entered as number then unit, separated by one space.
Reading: 9.4 gal
